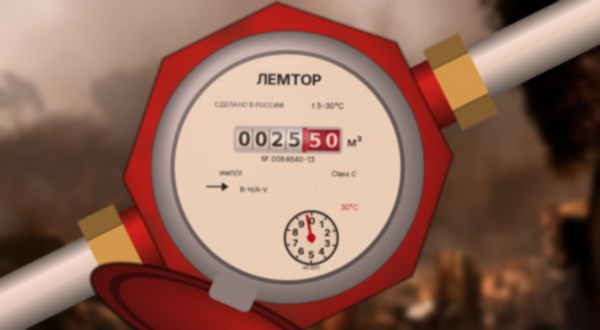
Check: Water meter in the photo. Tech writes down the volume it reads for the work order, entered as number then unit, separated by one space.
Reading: 25.499 m³
